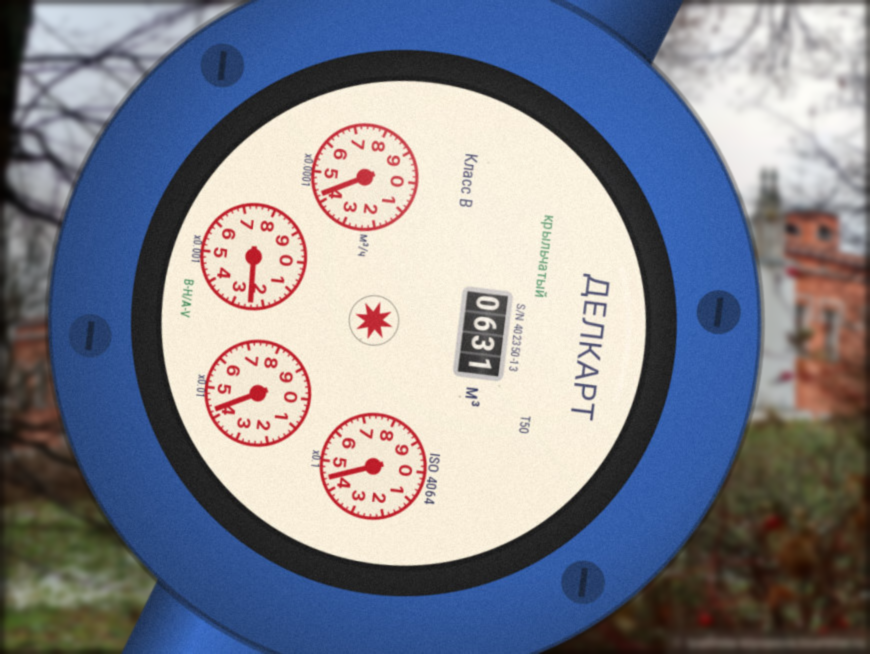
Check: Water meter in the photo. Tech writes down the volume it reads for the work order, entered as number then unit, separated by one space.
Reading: 631.4424 m³
